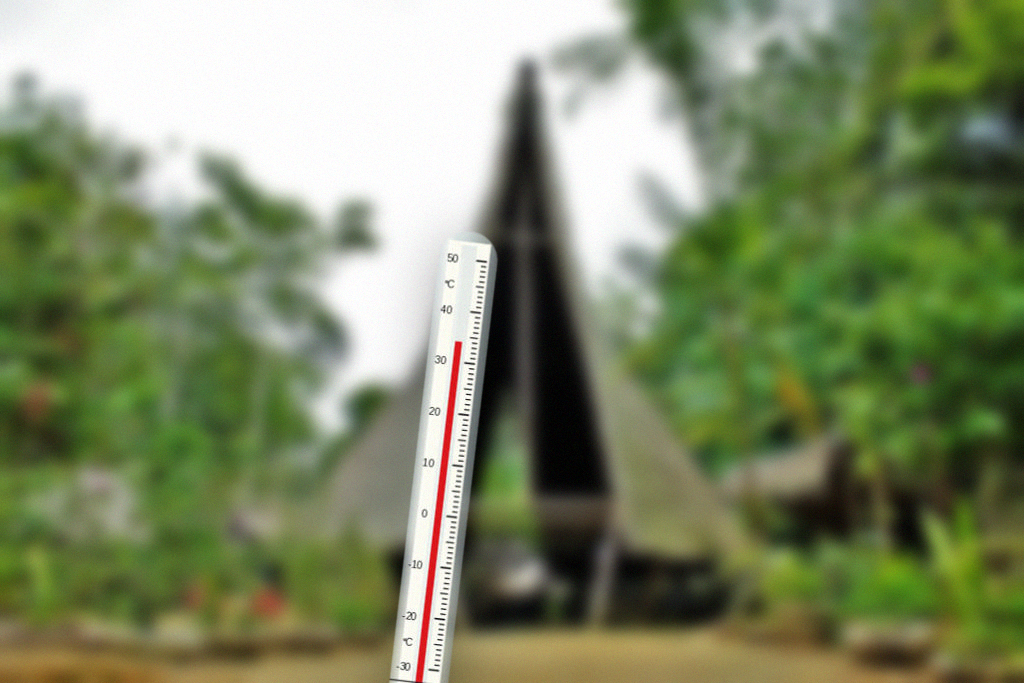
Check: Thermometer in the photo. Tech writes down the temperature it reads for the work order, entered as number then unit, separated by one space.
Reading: 34 °C
